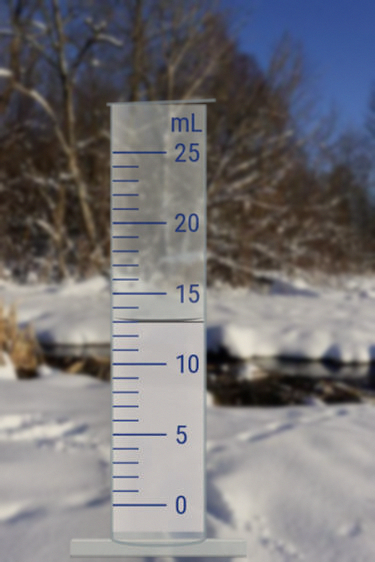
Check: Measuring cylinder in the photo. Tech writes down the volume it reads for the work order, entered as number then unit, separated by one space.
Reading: 13 mL
